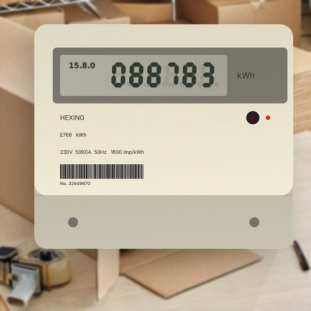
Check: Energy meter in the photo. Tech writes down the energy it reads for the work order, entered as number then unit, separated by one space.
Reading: 88783 kWh
